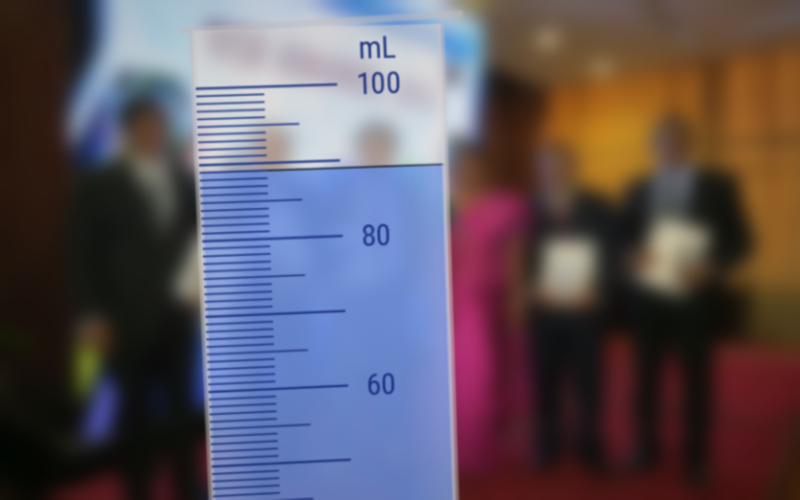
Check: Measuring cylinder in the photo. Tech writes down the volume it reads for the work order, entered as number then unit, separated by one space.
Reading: 89 mL
